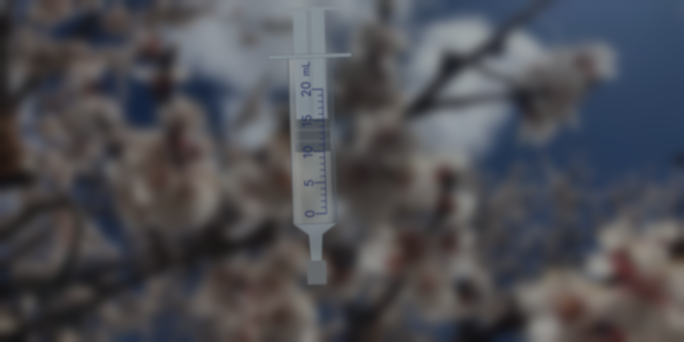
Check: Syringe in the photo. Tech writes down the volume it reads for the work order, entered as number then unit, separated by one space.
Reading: 10 mL
